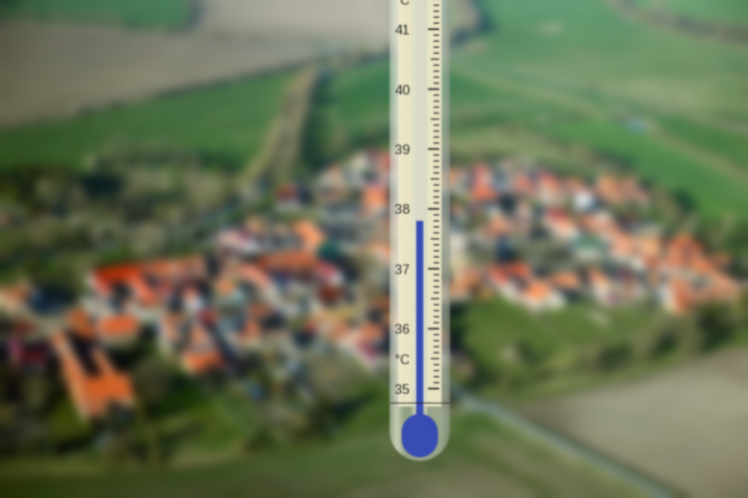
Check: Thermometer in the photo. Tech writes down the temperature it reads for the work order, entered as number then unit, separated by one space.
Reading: 37.8 °C
